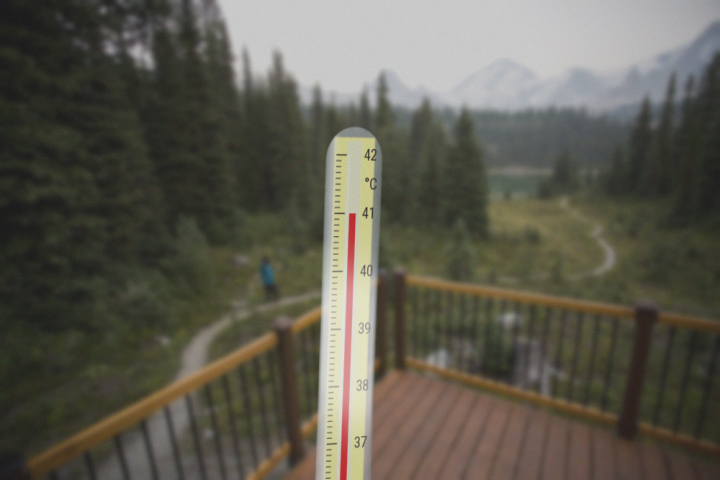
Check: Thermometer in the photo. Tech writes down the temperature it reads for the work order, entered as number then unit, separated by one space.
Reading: 41 °C
